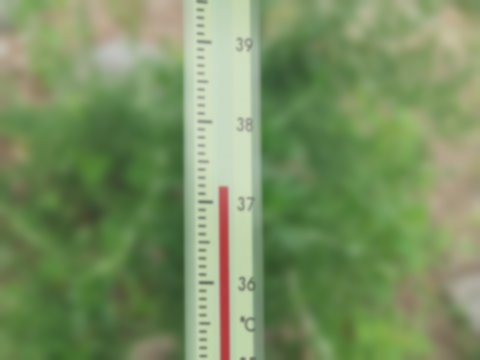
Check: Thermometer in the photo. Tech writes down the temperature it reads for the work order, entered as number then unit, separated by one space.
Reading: 37.2 °C
